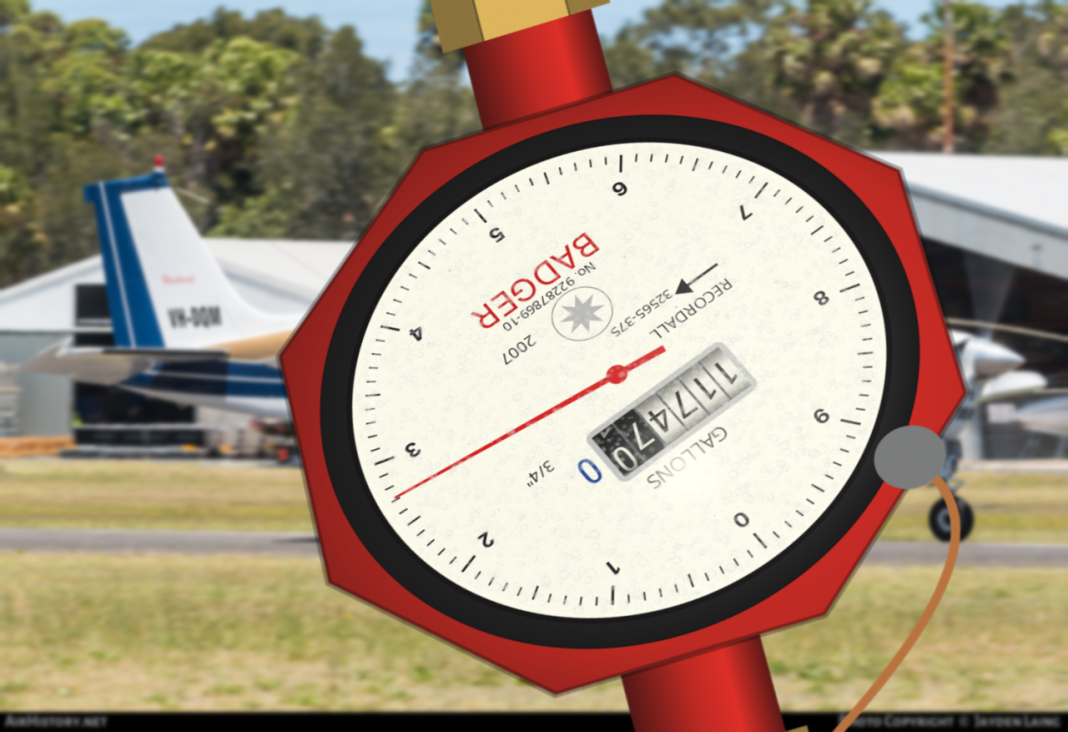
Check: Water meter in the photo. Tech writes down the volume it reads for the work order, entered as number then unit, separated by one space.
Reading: 1174702.7 gal
